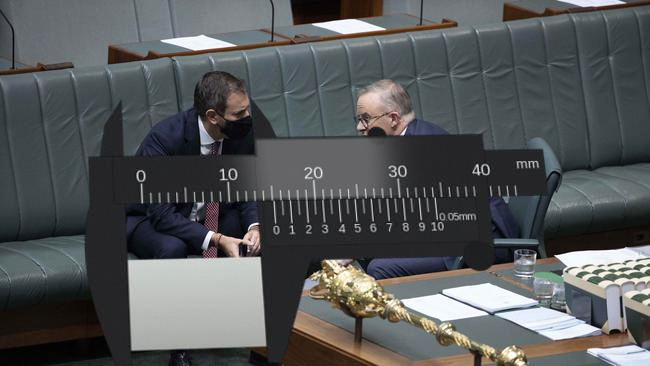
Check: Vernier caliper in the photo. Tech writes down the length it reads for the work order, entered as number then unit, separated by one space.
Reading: 15.2 mm
